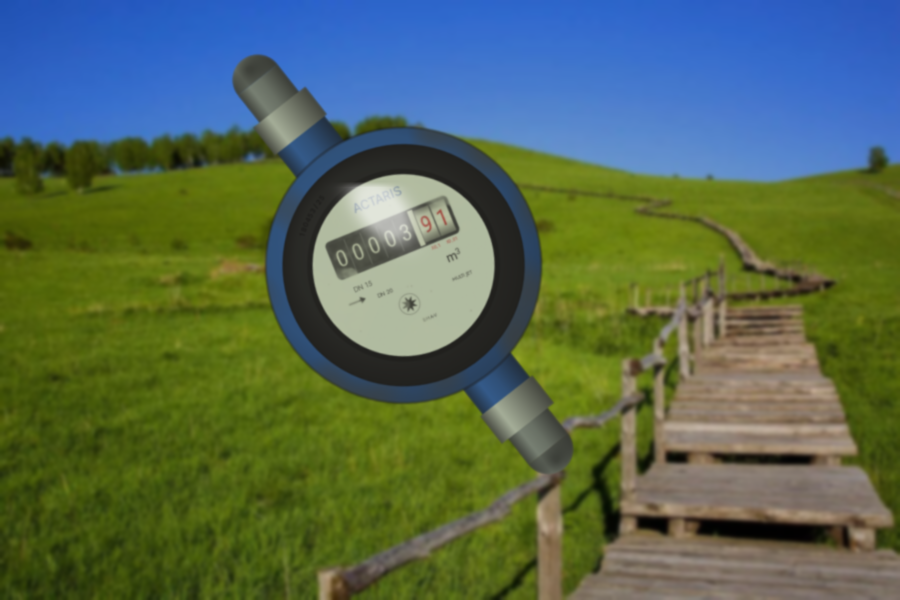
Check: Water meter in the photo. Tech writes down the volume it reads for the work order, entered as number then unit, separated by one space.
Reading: 3.91 m³
